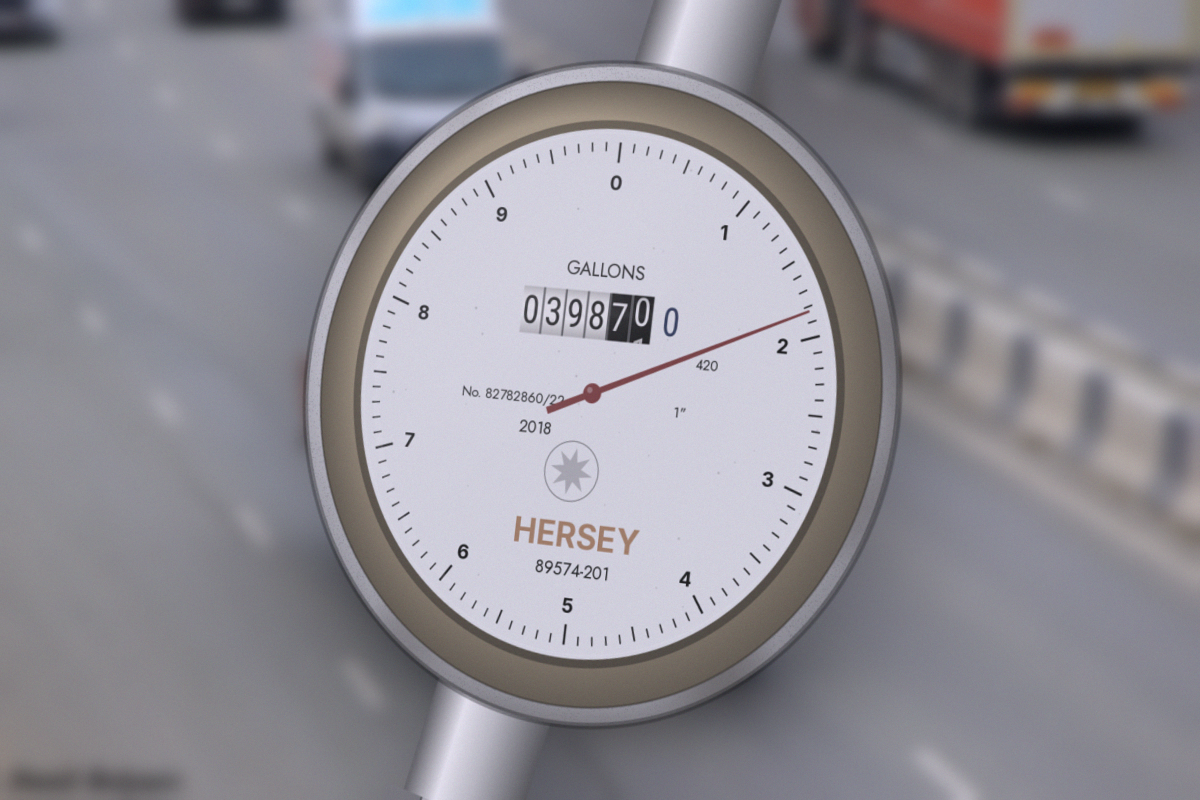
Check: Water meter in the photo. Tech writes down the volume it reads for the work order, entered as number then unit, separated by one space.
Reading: 398701.8 gal
